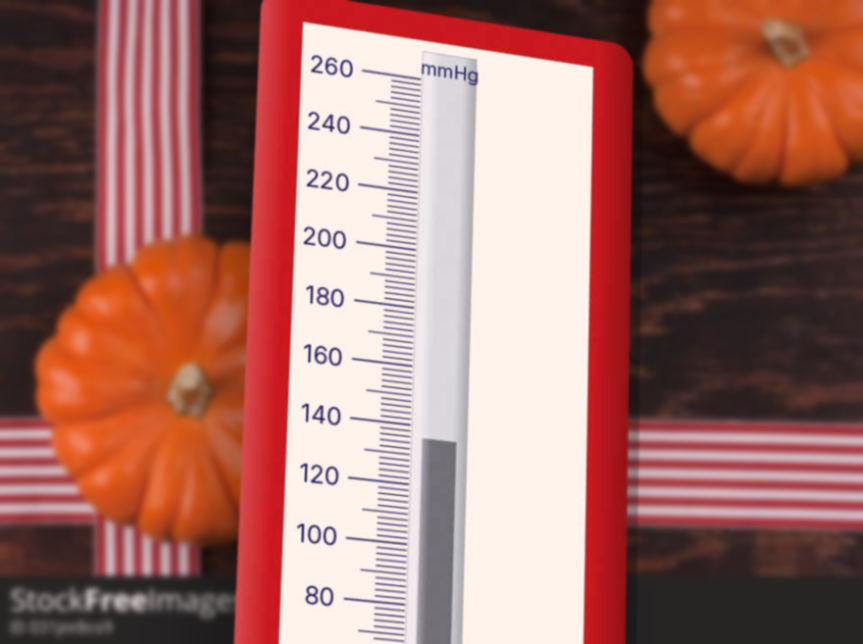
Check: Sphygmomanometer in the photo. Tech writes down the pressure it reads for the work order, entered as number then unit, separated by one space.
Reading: 136 mmHg
